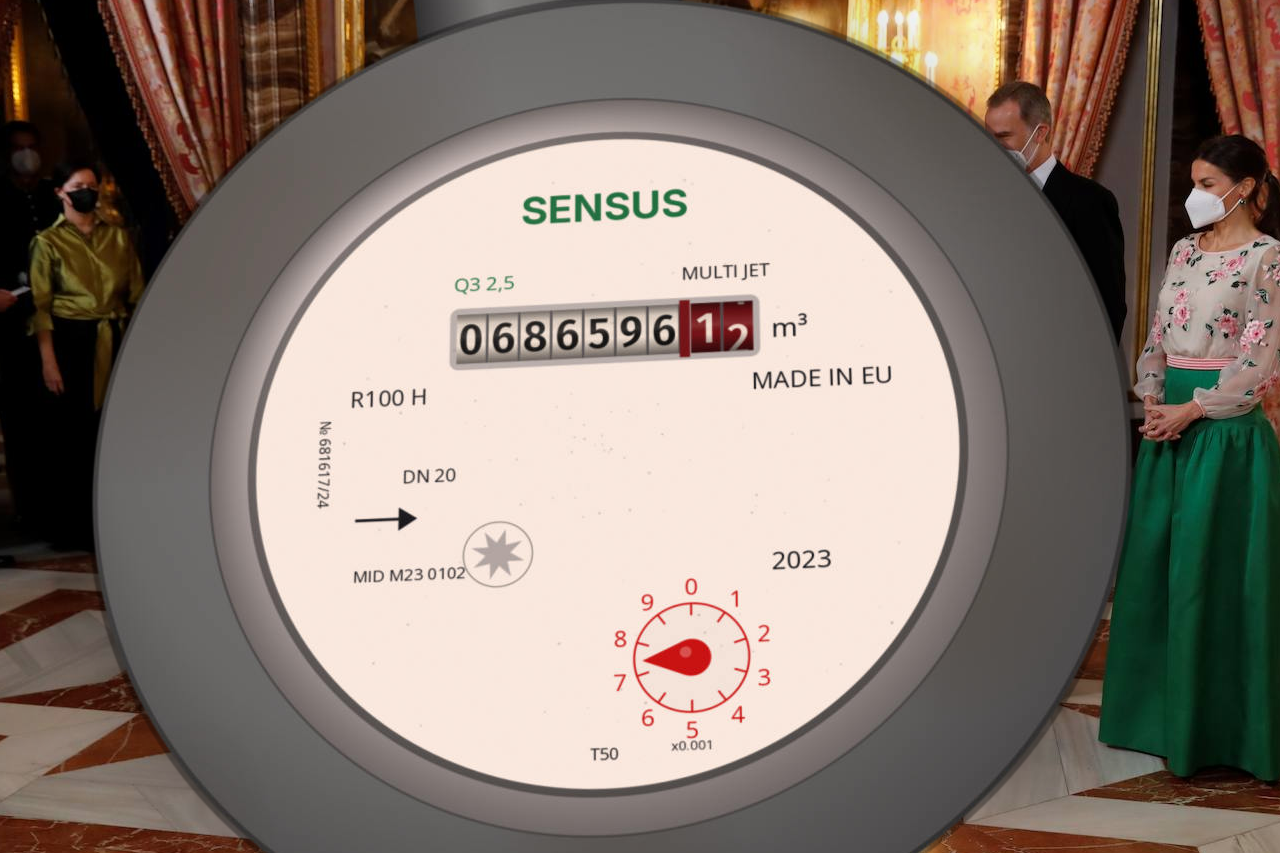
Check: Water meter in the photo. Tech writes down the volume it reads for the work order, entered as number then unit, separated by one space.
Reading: 686596.117 m³
